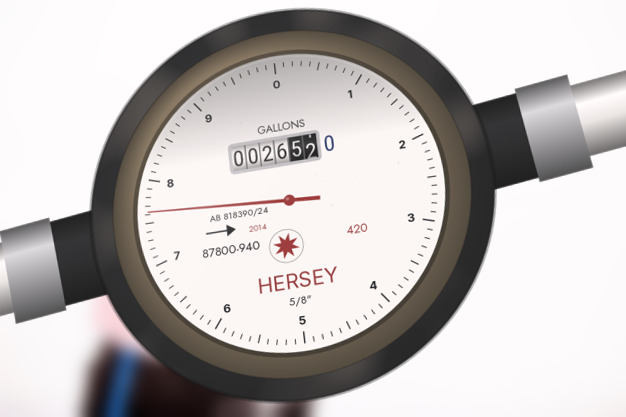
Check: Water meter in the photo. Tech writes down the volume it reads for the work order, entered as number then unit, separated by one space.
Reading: 26517.6 gal
